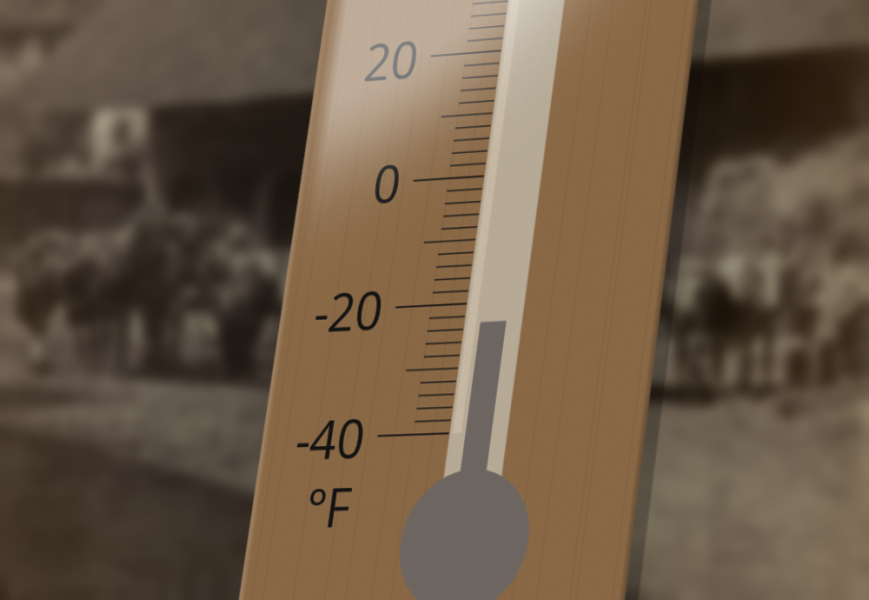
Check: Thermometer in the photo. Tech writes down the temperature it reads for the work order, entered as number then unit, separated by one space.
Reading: -23 °F
